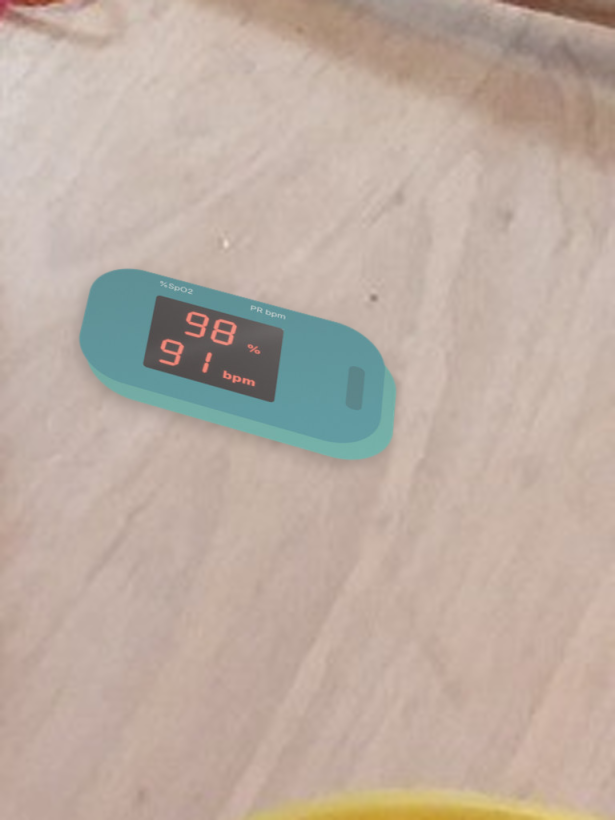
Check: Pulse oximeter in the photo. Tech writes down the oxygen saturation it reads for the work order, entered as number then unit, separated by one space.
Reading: 98 %
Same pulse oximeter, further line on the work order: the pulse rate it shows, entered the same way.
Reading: 91 bpm
